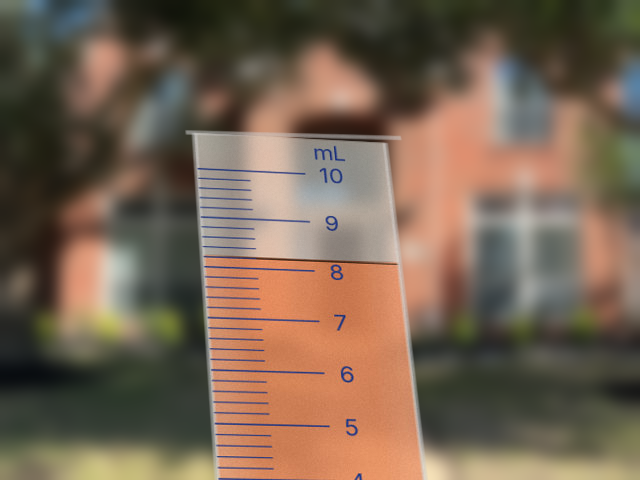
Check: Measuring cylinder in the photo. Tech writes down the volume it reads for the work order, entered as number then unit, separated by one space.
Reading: 8.2 mL
